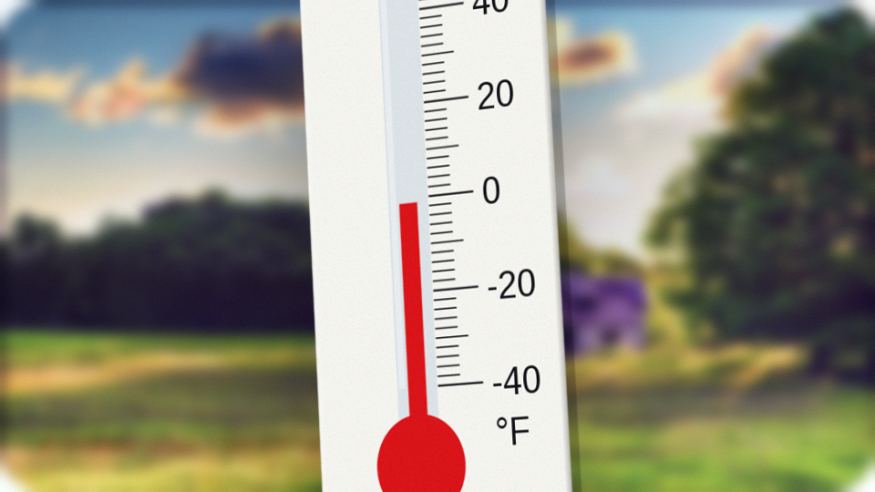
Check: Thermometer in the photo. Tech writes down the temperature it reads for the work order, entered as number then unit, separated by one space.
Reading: -1 °F
